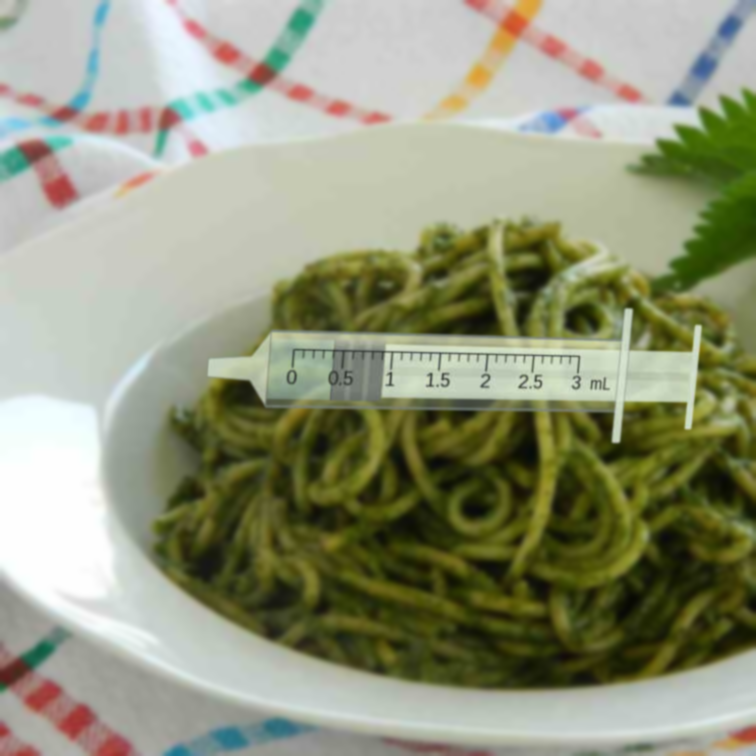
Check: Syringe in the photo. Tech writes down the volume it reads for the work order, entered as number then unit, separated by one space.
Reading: 0.4 mL
